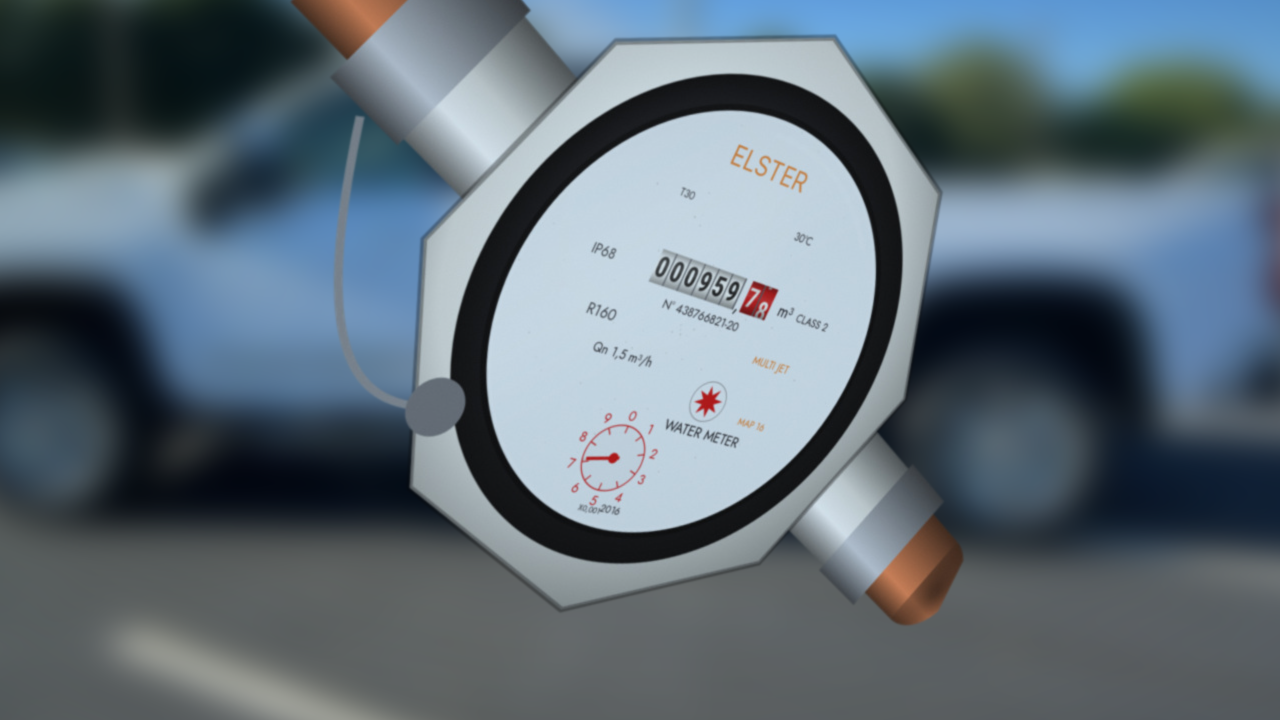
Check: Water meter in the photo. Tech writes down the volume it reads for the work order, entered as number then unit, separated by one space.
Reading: 959.777 m³
